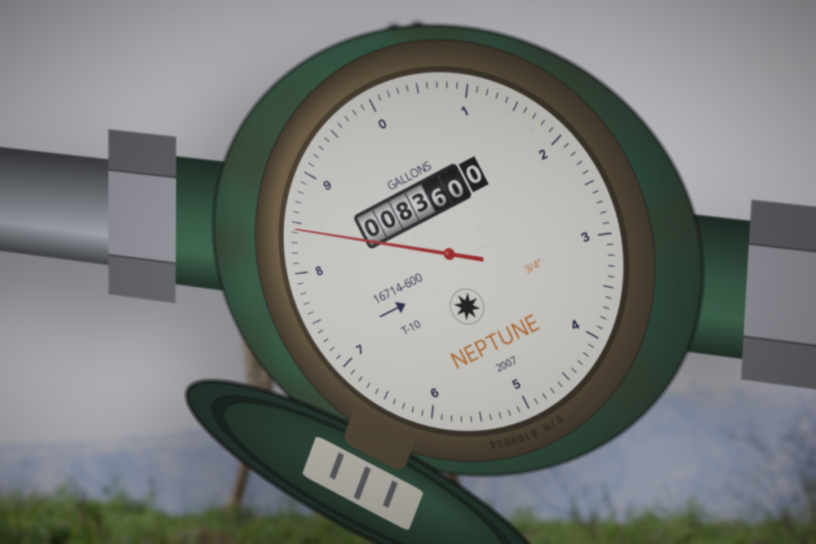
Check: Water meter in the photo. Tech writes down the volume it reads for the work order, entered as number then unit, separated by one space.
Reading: 83598.4 gal
